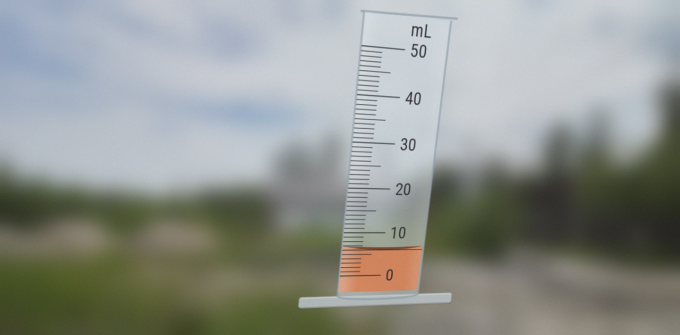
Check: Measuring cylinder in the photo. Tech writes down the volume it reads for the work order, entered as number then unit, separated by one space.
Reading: 6 mL
